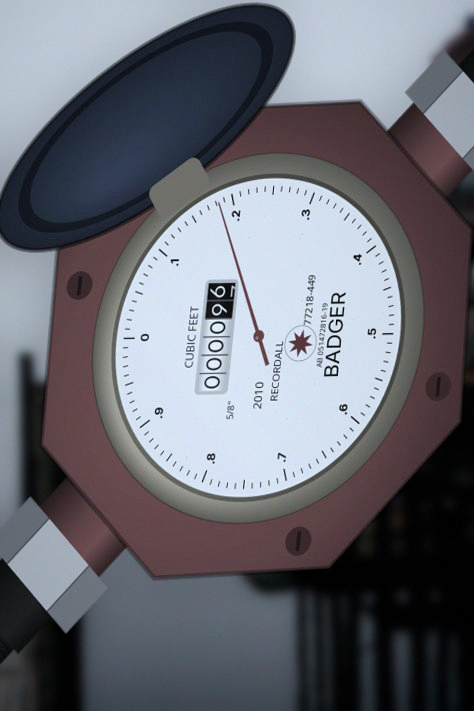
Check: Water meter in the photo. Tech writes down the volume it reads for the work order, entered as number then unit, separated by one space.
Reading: 96.18 ft³
